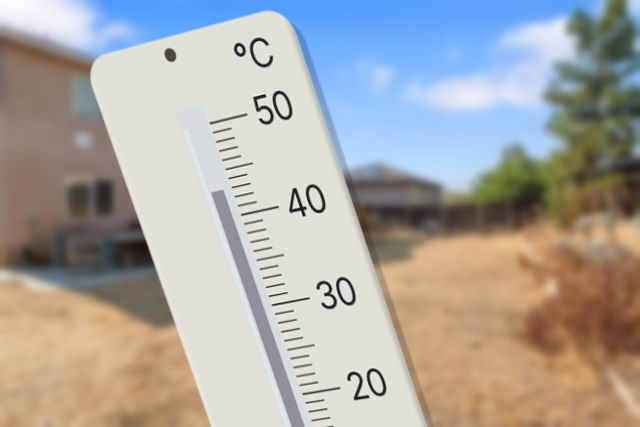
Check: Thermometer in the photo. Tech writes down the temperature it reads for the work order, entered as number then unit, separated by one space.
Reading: 43 °C
